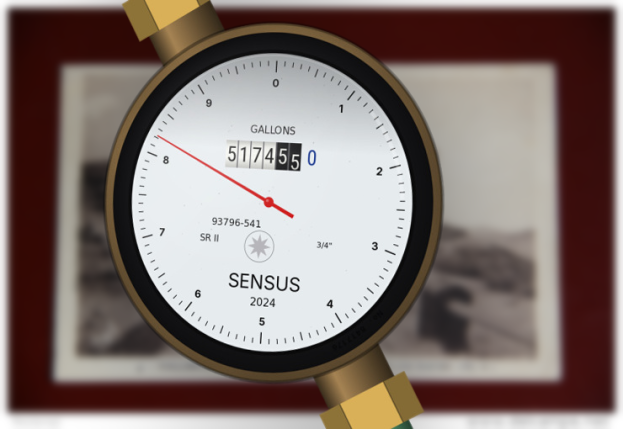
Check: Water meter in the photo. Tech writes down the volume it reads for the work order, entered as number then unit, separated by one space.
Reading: 5174548.2 gal
